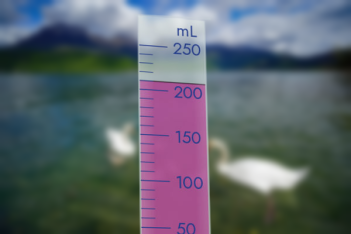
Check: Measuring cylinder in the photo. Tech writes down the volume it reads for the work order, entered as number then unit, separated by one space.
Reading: 210 mL
